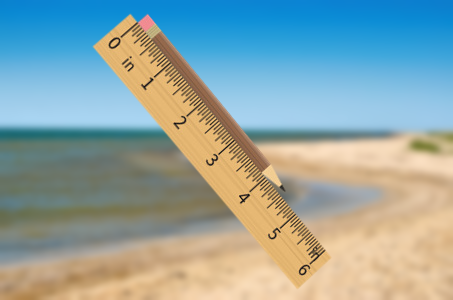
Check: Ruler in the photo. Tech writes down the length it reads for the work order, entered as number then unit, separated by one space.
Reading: 4.5 in
